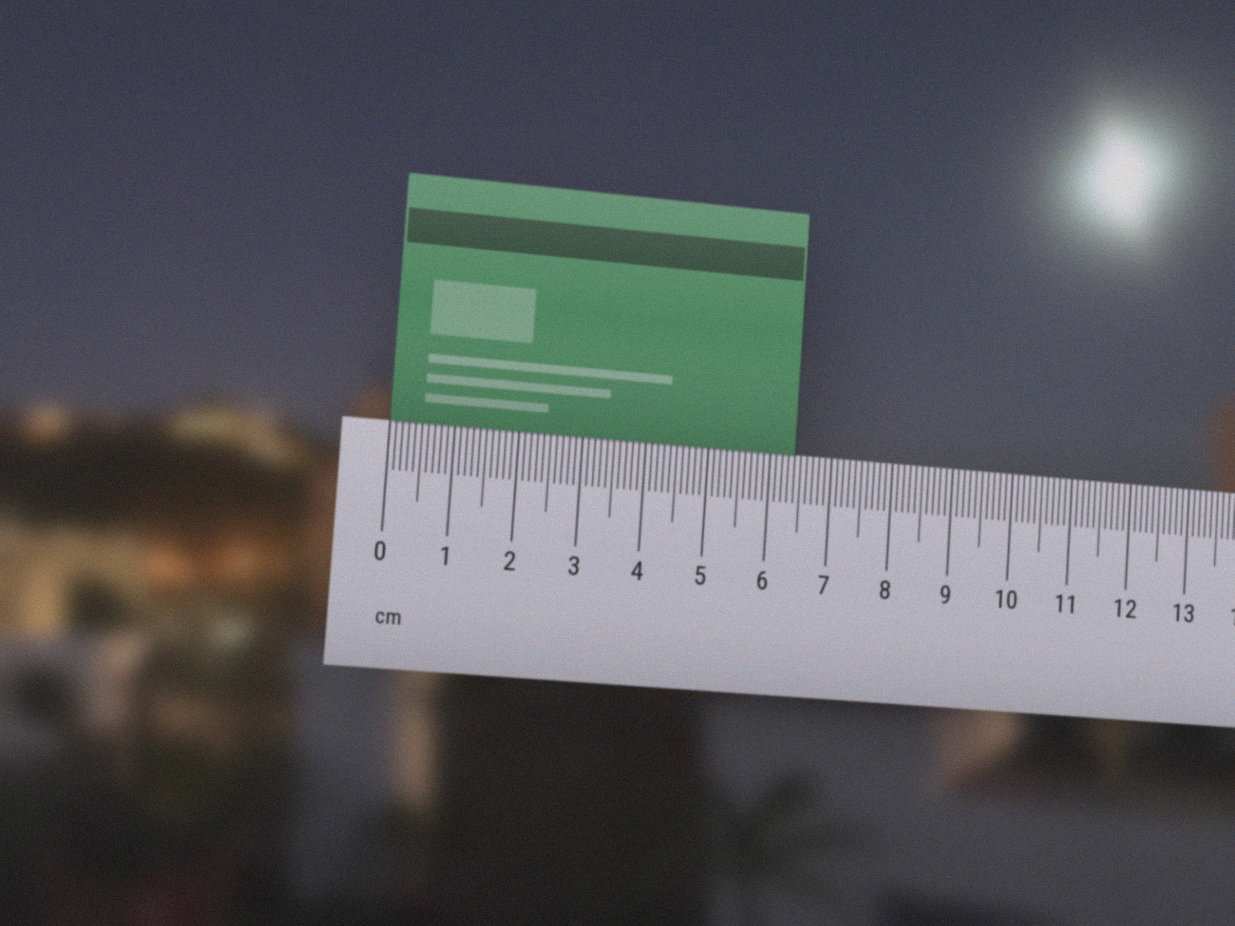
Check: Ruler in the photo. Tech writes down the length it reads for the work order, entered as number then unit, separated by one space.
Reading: 6.4 cm
